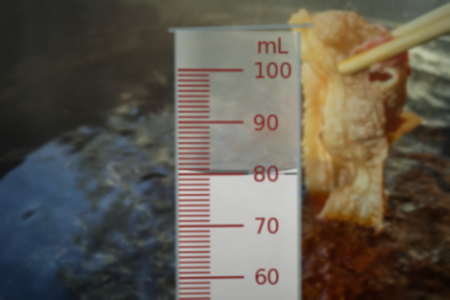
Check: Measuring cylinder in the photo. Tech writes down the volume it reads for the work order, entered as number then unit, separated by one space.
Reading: 80 mL
